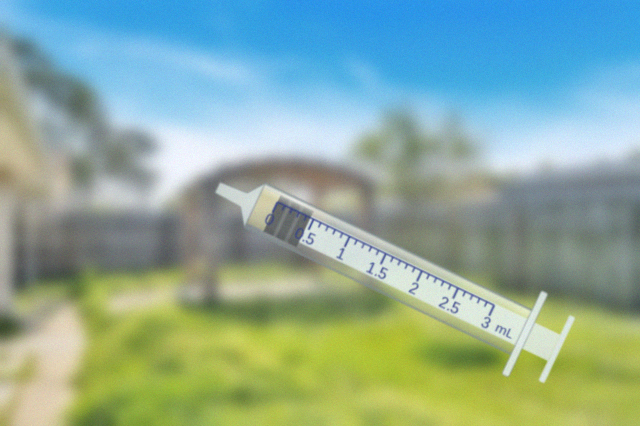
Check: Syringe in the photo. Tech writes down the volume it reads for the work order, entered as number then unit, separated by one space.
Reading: 0 mL
